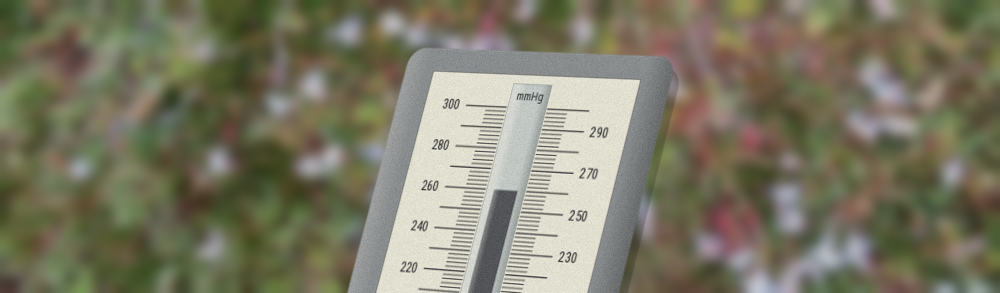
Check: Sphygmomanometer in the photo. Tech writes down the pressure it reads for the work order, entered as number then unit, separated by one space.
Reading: 260 mmHg
